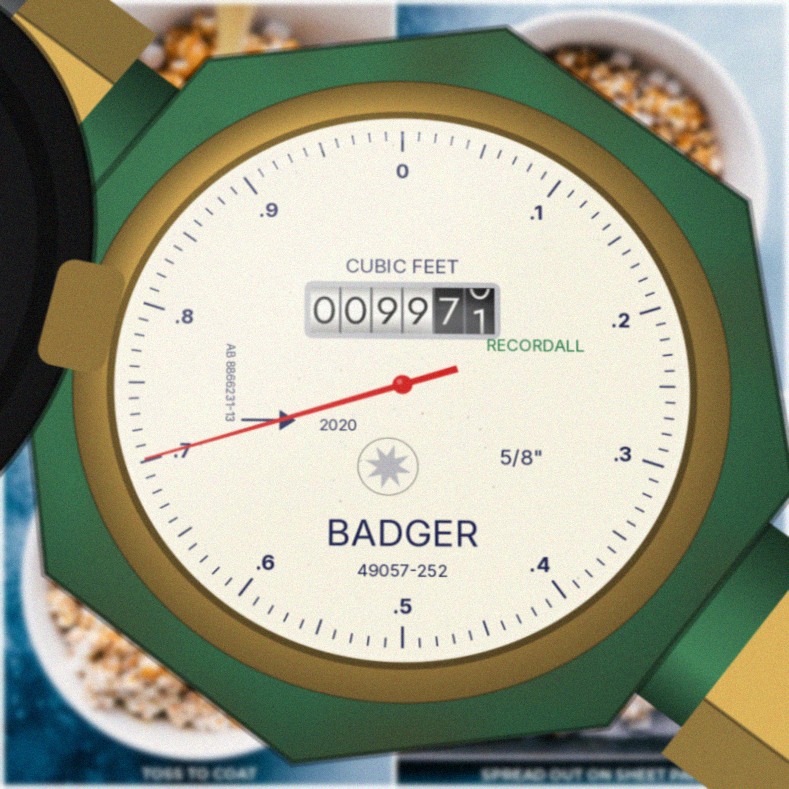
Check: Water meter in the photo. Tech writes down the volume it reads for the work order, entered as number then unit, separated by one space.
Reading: 9970.70 ft³
